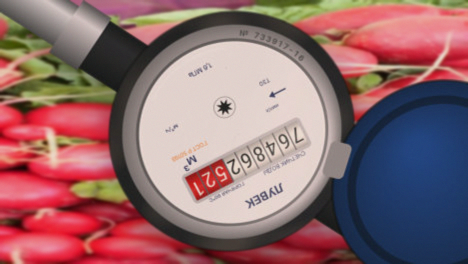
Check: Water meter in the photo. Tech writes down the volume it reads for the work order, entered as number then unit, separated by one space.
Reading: 764862.521 m³
